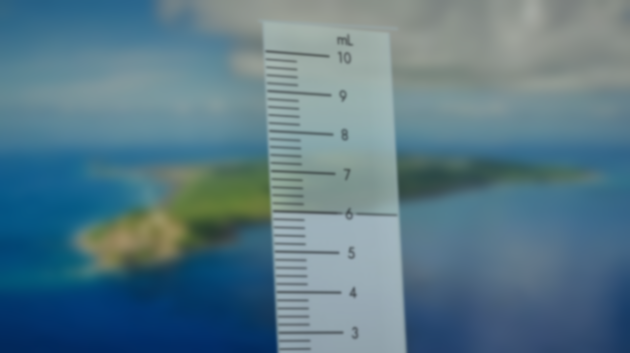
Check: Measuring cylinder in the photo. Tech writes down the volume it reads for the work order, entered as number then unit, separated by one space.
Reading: 6 mL
